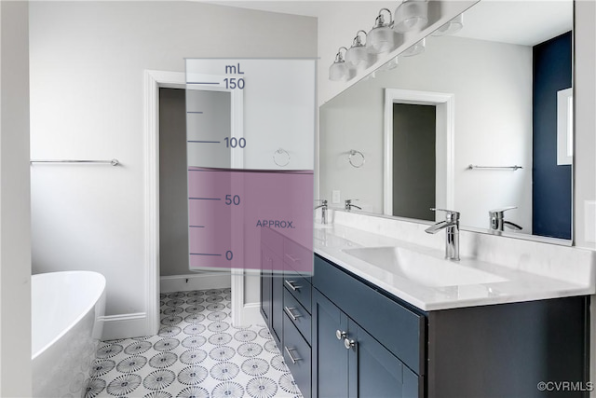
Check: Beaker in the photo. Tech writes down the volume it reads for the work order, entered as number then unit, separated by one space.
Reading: 75 mL
